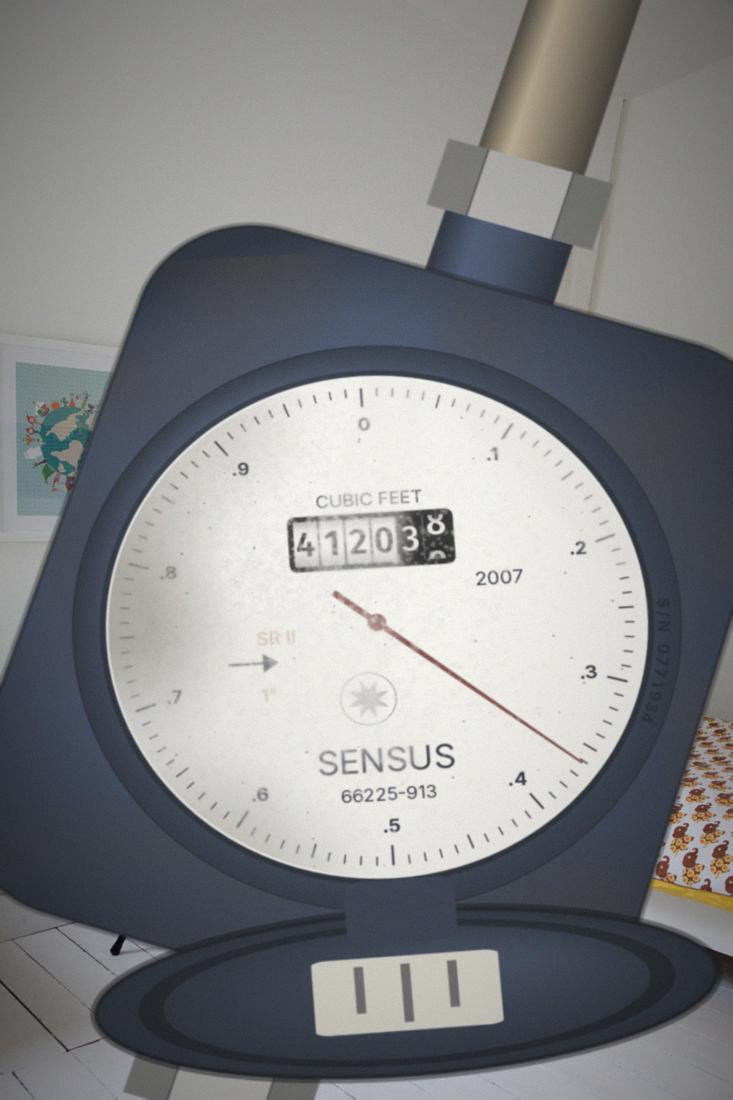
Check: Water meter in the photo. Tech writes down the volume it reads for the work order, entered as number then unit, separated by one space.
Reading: 412038.36 ft³
